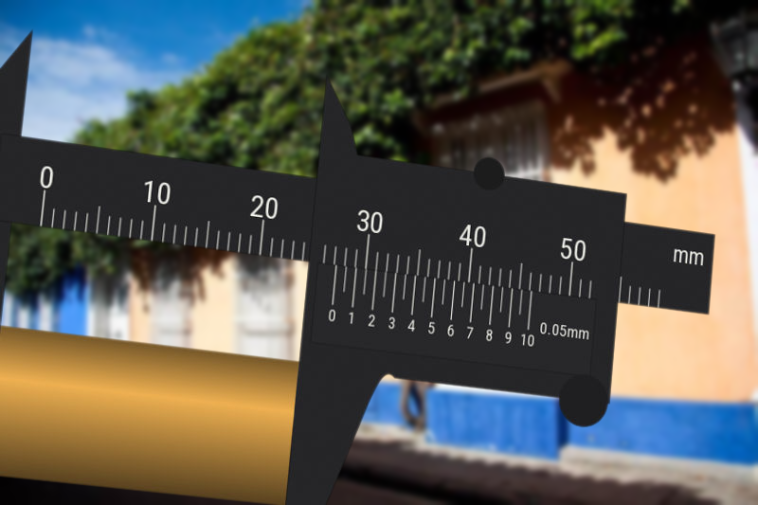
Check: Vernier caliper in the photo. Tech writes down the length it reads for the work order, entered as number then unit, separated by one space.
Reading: 27.2 mm
